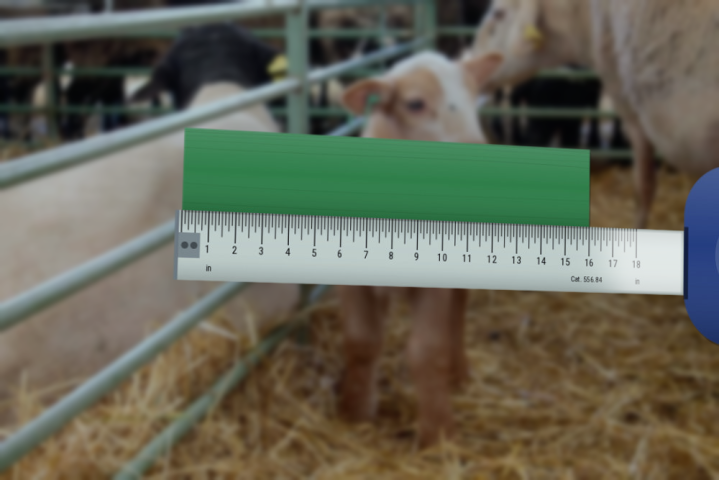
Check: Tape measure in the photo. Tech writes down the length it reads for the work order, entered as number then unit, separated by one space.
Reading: 16 in
